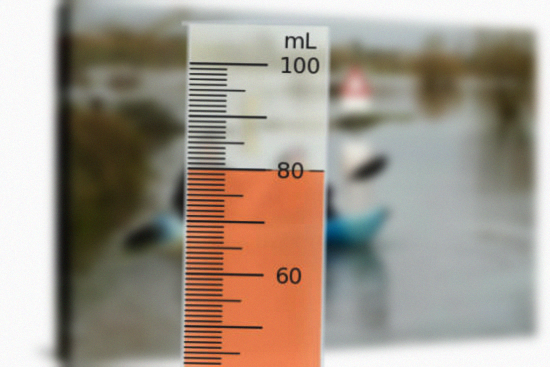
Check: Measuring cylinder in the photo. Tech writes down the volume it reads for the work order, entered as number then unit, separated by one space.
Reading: 80 mL
